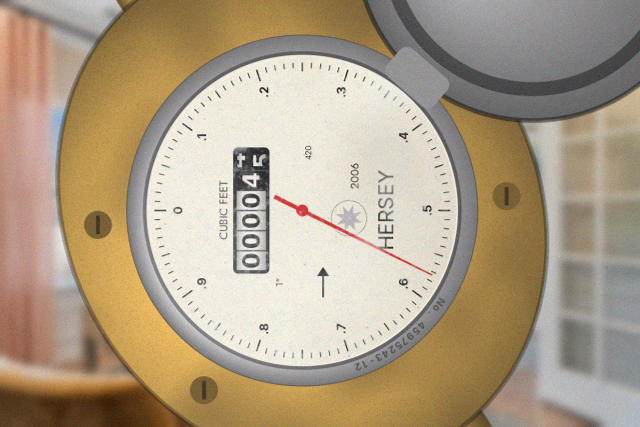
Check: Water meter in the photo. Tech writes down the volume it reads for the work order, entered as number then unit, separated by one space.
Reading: 44.57 ft³
